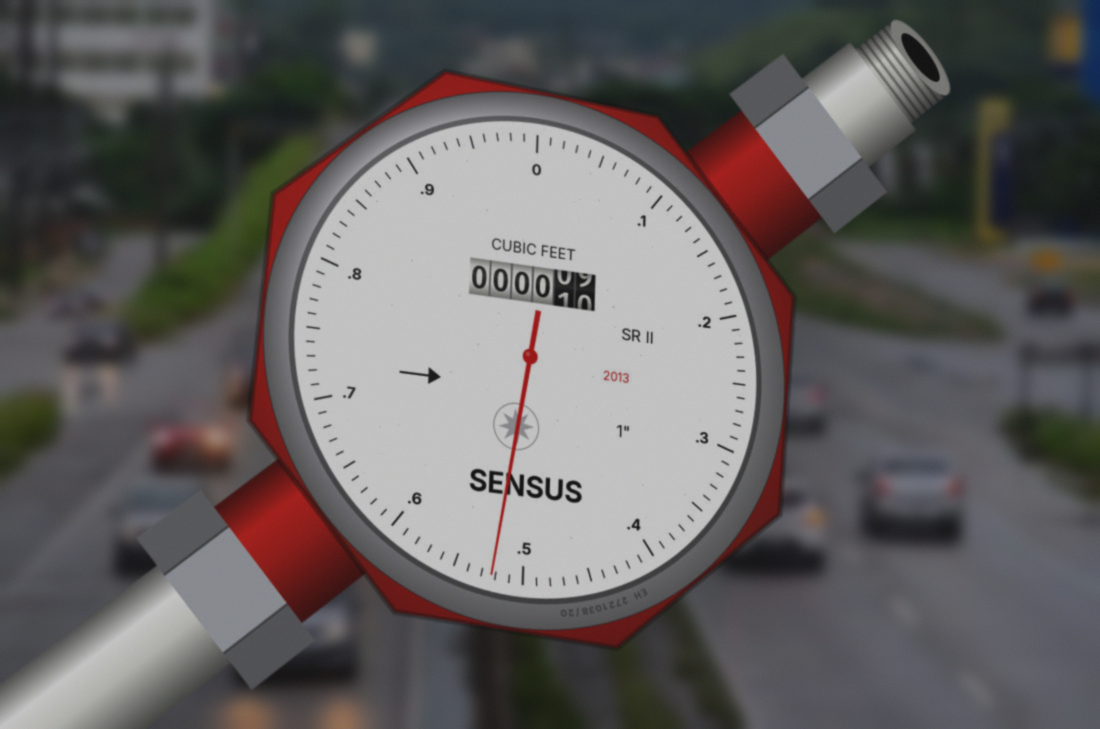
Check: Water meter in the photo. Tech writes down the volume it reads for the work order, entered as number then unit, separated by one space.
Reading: 9.52 ft³
